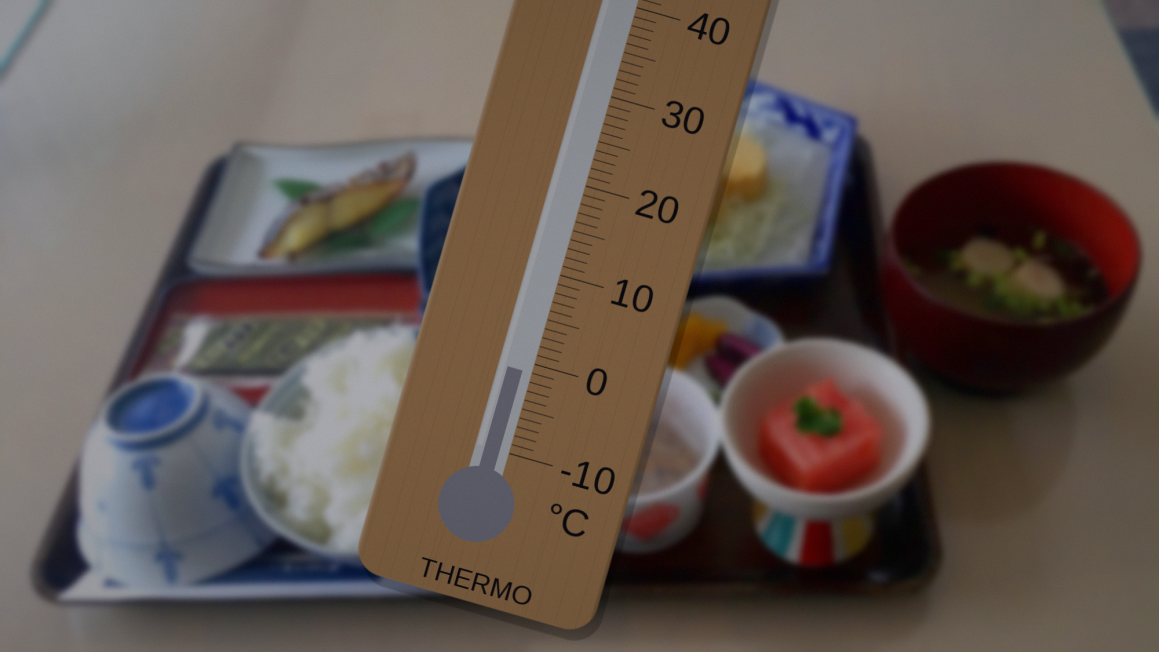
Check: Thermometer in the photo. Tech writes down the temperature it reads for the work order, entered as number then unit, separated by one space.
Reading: -1 °C
